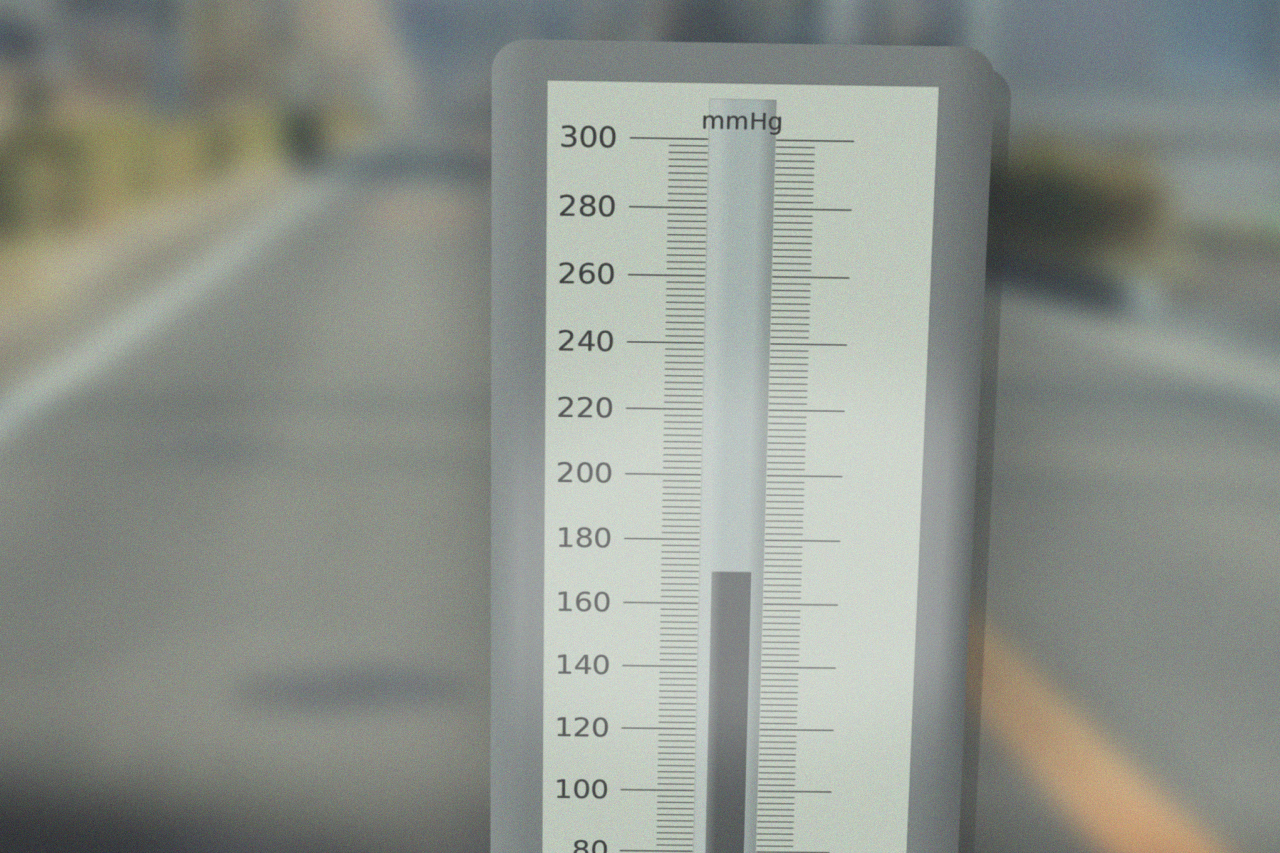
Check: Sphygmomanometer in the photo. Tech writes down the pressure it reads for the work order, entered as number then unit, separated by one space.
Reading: 170 mmHg
